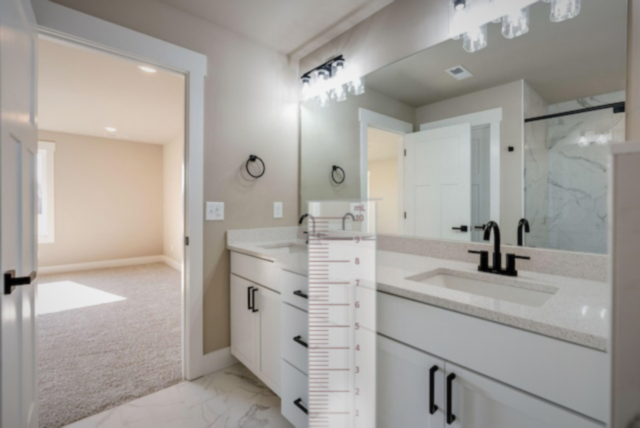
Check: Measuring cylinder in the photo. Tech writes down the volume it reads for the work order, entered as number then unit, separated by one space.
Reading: 9 mL
